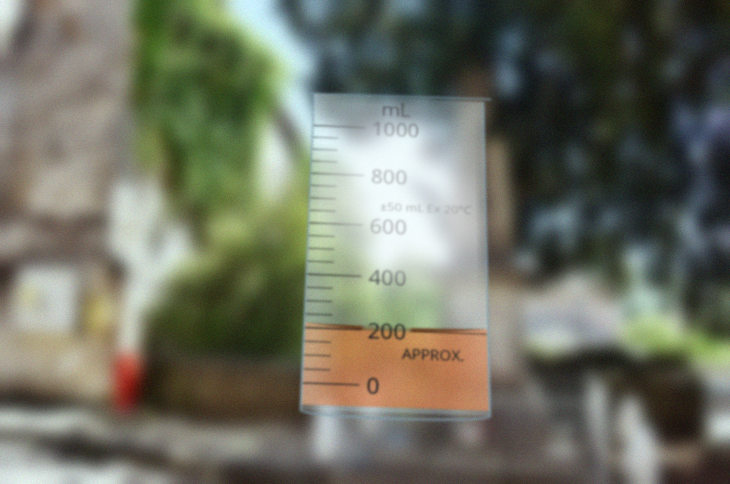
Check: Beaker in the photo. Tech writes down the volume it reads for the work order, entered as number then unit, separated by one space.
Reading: 200 mL
